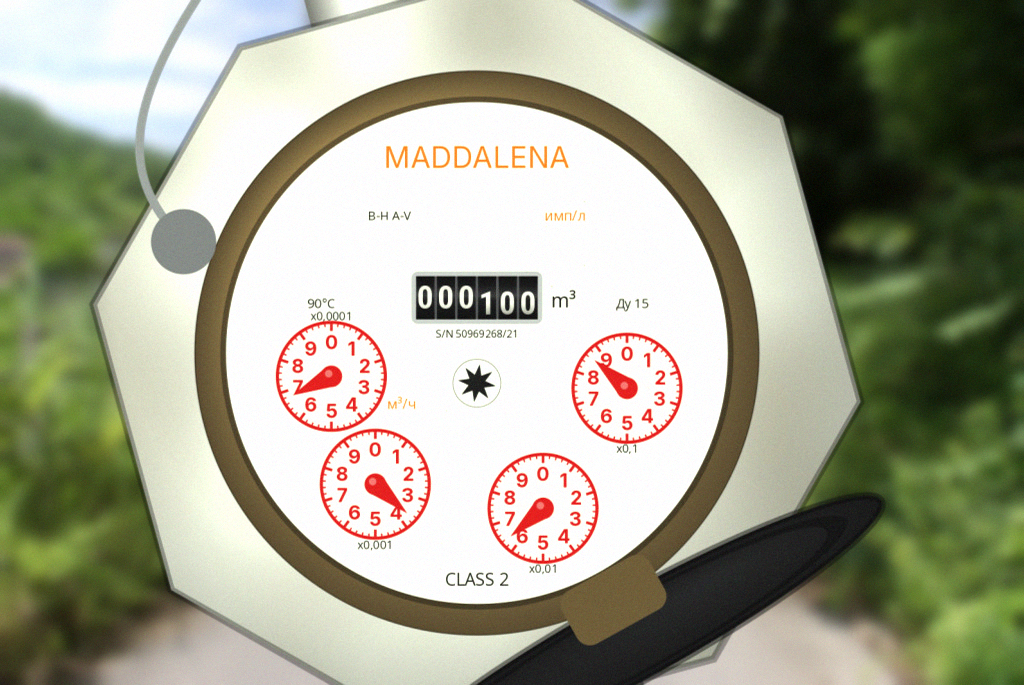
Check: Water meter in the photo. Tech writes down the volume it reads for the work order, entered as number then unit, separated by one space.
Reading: 99.8636 m³
